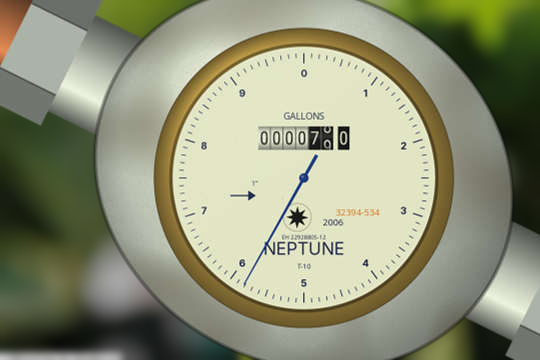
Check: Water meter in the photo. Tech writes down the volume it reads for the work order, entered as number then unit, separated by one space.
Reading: 785.8 gal
